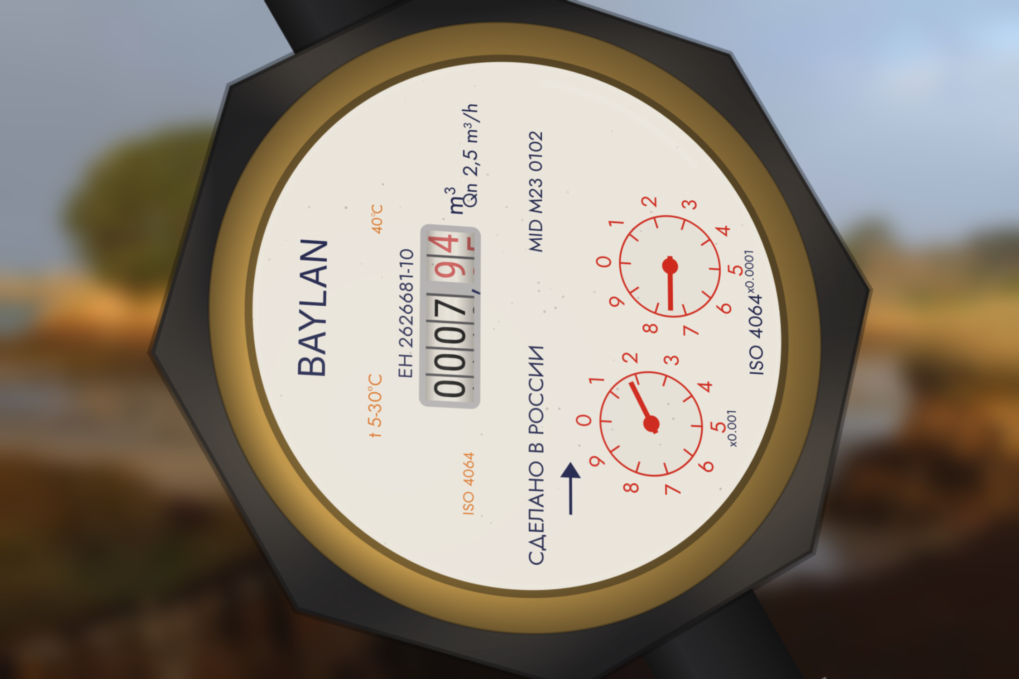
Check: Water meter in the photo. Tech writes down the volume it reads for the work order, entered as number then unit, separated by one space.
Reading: 7.9417 m³
